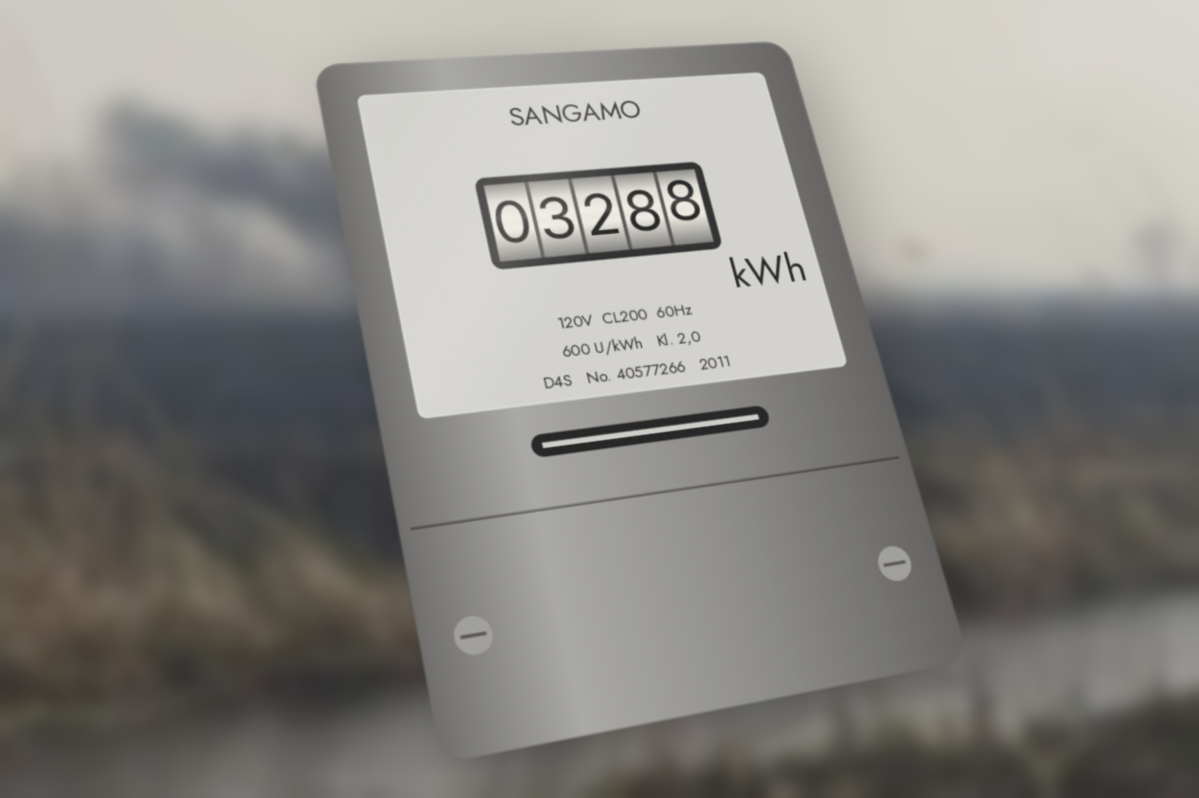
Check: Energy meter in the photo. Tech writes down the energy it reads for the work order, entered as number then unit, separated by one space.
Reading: 3288 kWh
